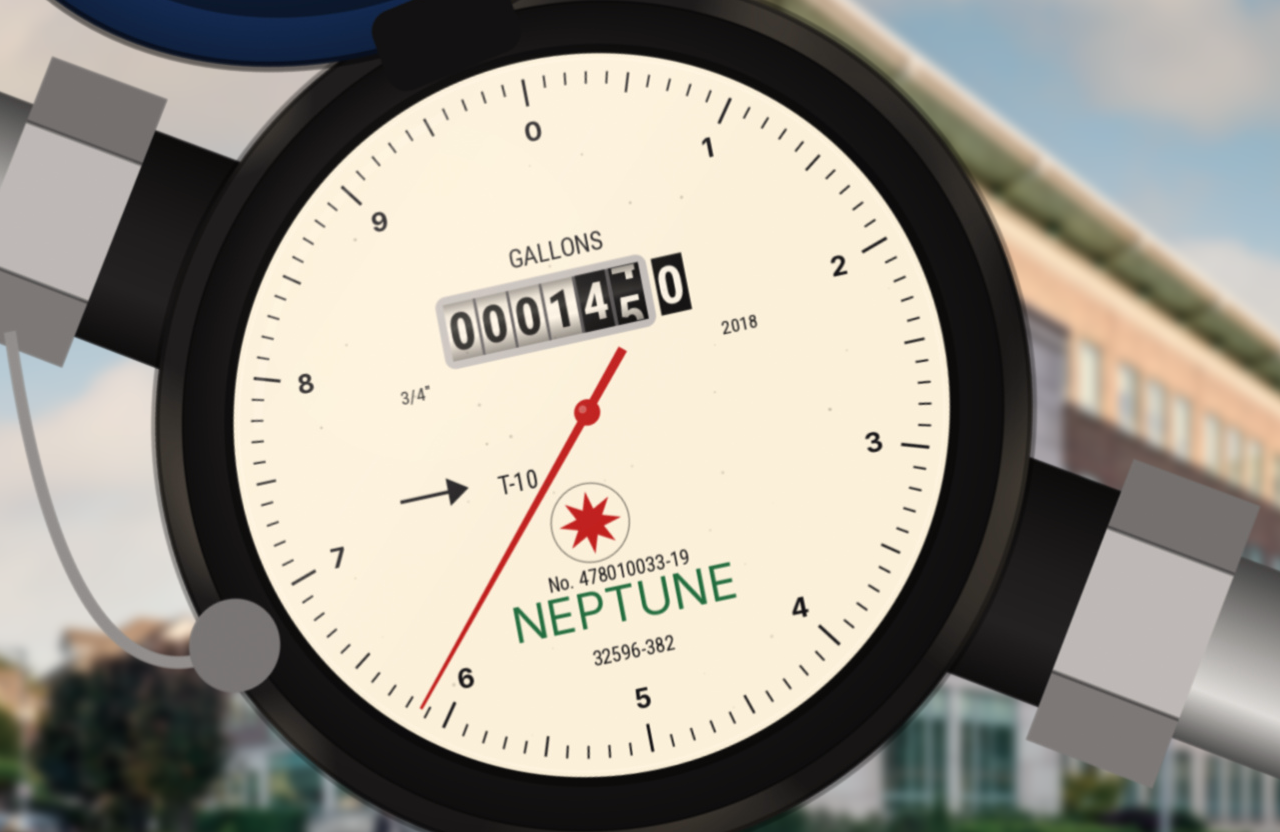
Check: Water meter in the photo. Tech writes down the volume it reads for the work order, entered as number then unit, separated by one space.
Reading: 1446.1 gal
